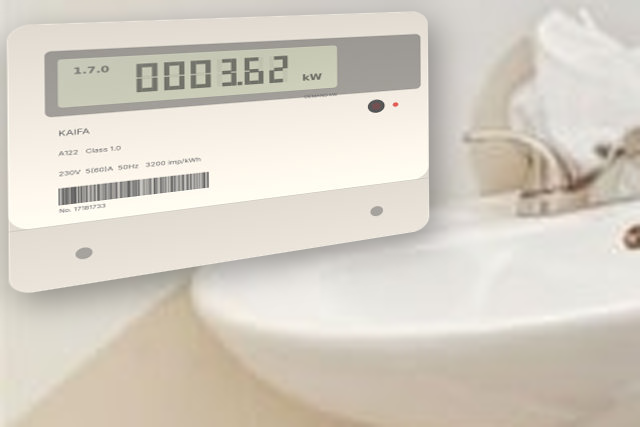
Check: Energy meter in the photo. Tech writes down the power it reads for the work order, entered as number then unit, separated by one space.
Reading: 3.62 kW
